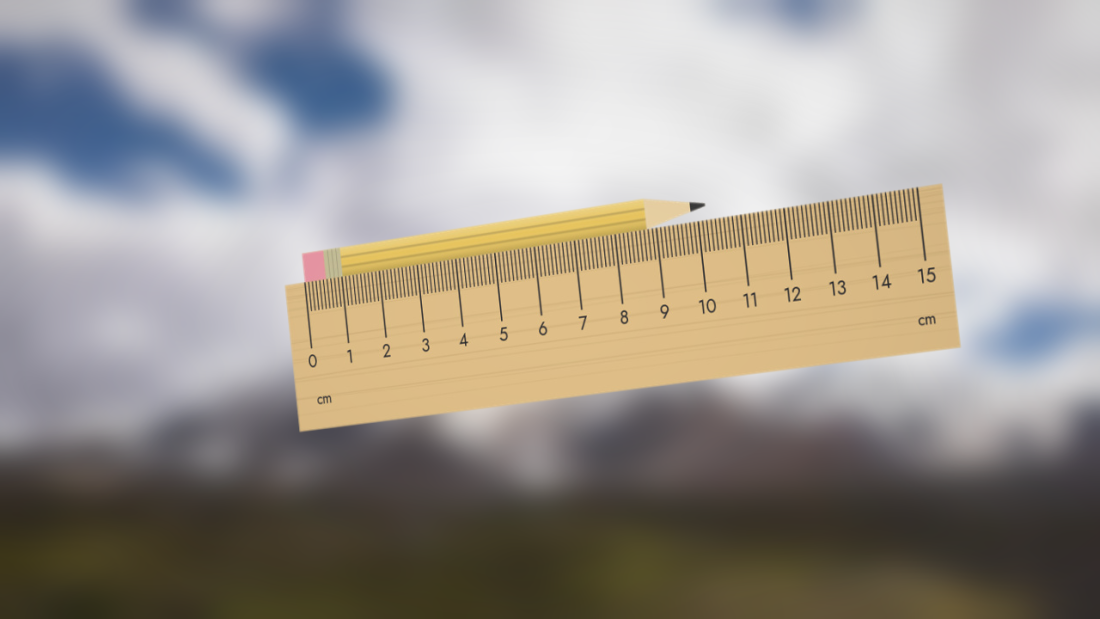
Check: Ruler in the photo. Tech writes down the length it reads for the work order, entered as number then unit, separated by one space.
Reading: 10.2 cm
